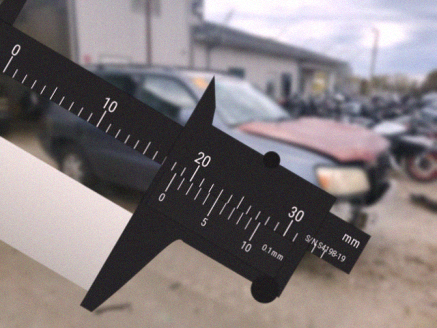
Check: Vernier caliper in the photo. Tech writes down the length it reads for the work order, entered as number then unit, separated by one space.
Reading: 18.5 mm
